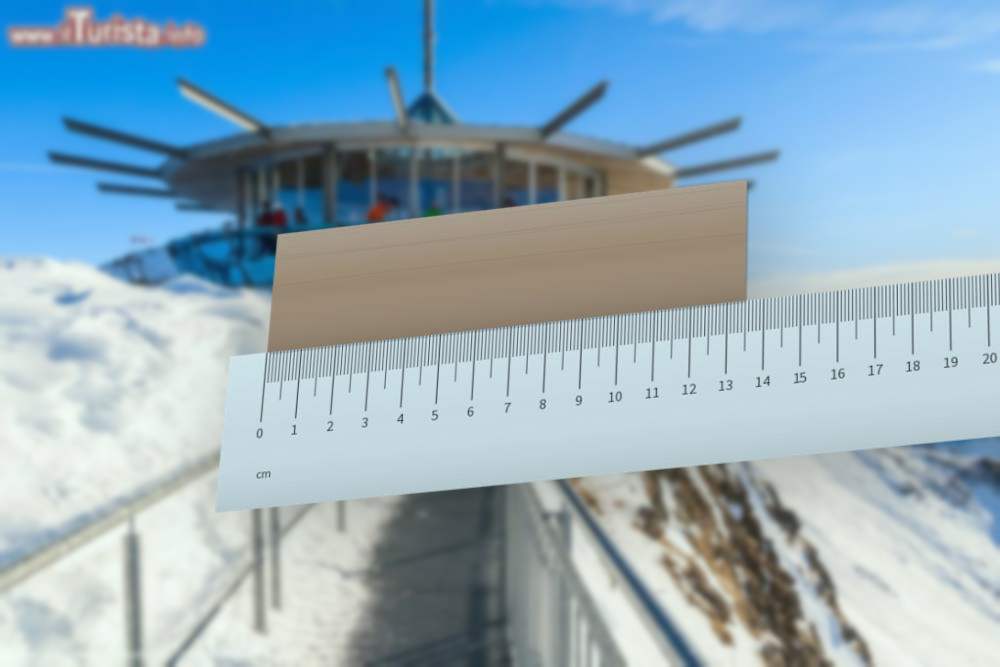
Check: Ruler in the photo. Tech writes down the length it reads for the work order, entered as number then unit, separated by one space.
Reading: 13.5 cm
